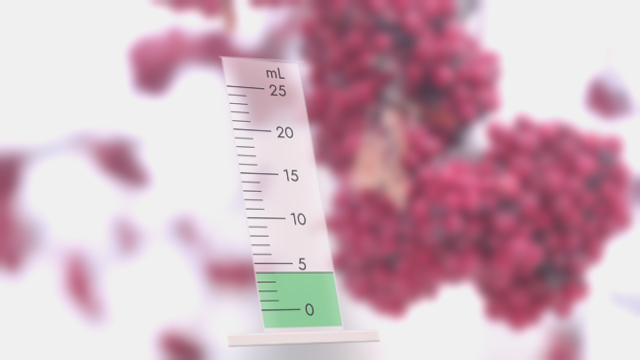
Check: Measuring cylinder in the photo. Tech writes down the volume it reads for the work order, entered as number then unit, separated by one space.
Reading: 4 mL
